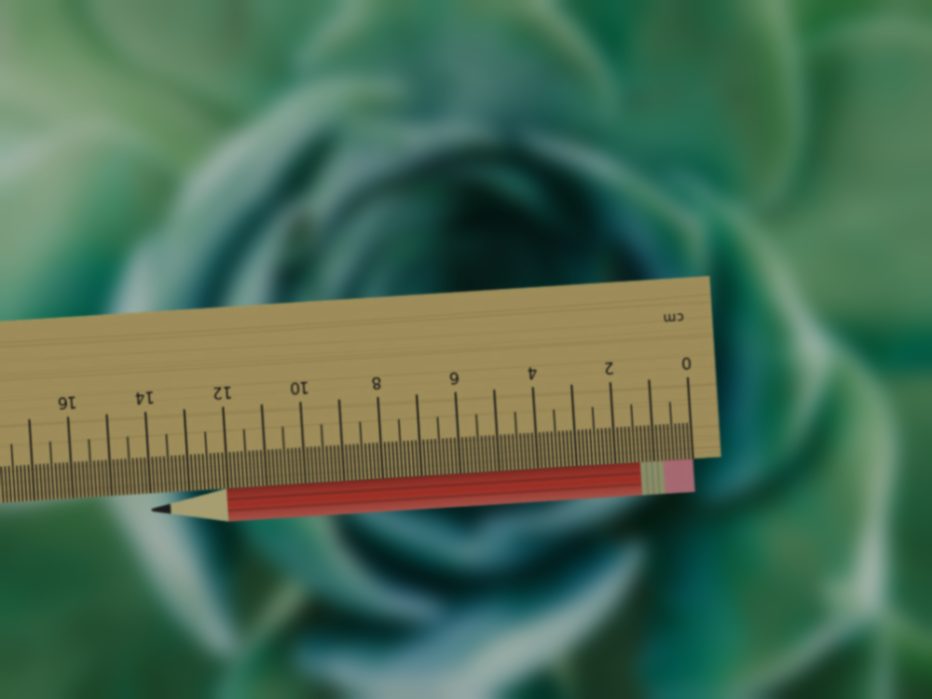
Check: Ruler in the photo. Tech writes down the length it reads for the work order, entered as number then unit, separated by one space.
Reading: 14 cm
